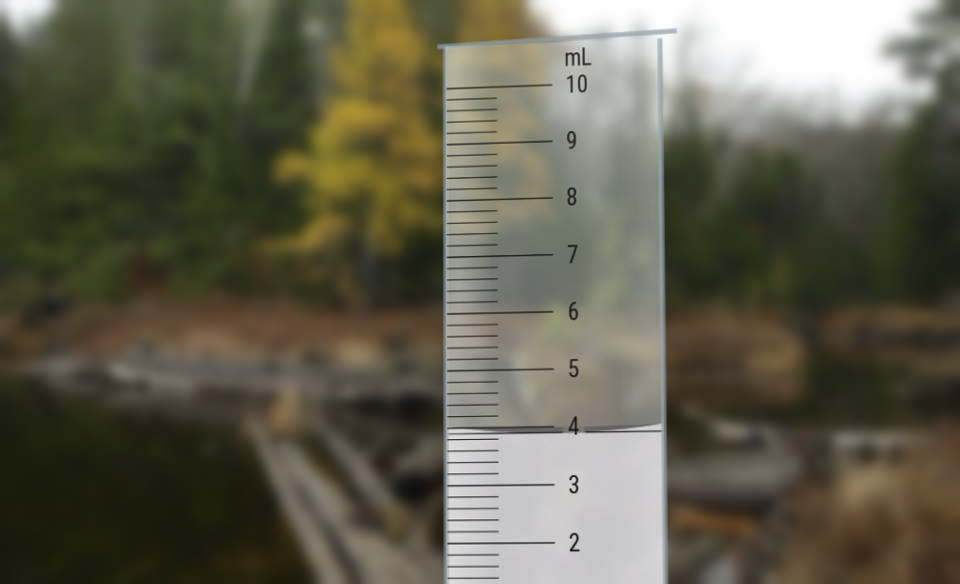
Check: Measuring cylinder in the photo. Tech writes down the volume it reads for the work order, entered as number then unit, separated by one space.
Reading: 3.9 mL
